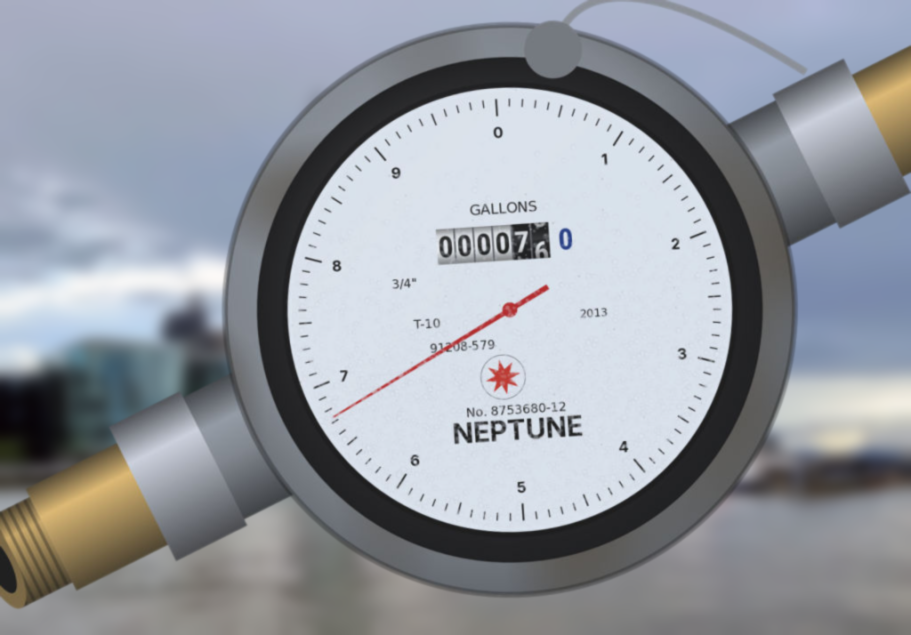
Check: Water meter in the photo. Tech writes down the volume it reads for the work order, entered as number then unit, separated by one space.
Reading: 756.7 gal
